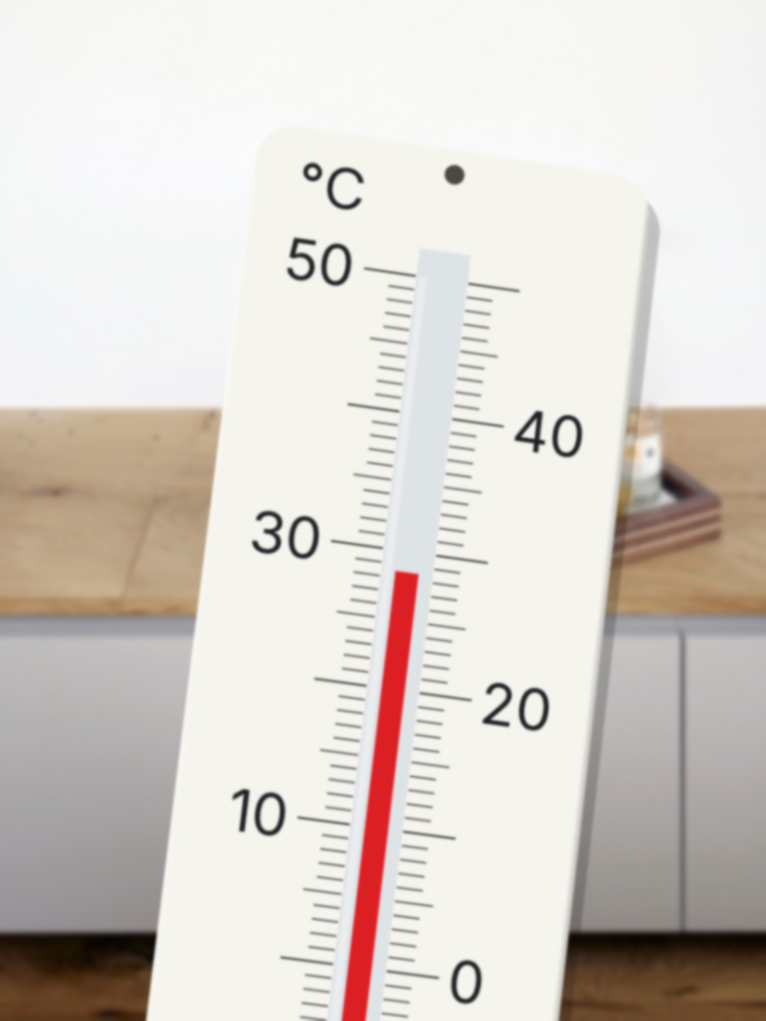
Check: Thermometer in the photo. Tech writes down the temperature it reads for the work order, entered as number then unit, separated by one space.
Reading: 28.5 °C
